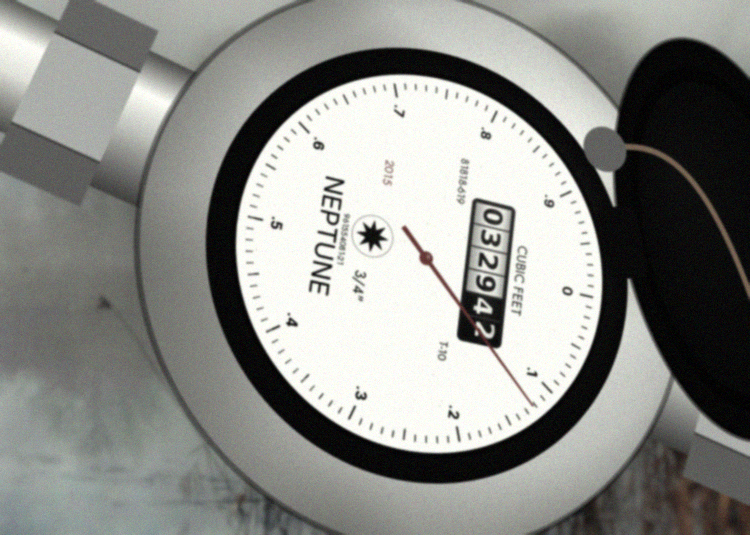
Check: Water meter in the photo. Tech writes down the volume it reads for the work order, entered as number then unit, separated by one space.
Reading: 32942.12 ft³
